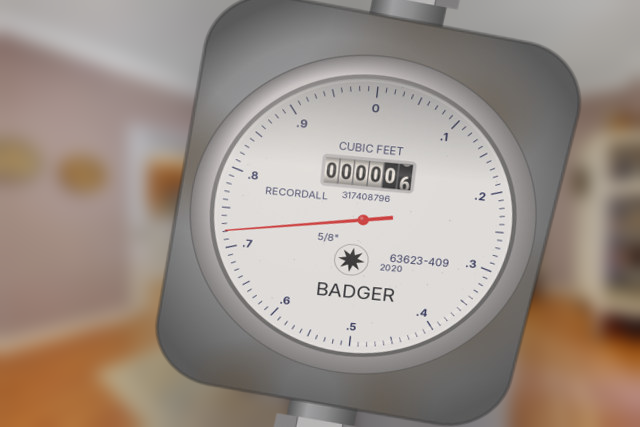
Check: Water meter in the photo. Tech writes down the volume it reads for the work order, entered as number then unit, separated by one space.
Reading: 5.72 ft³
